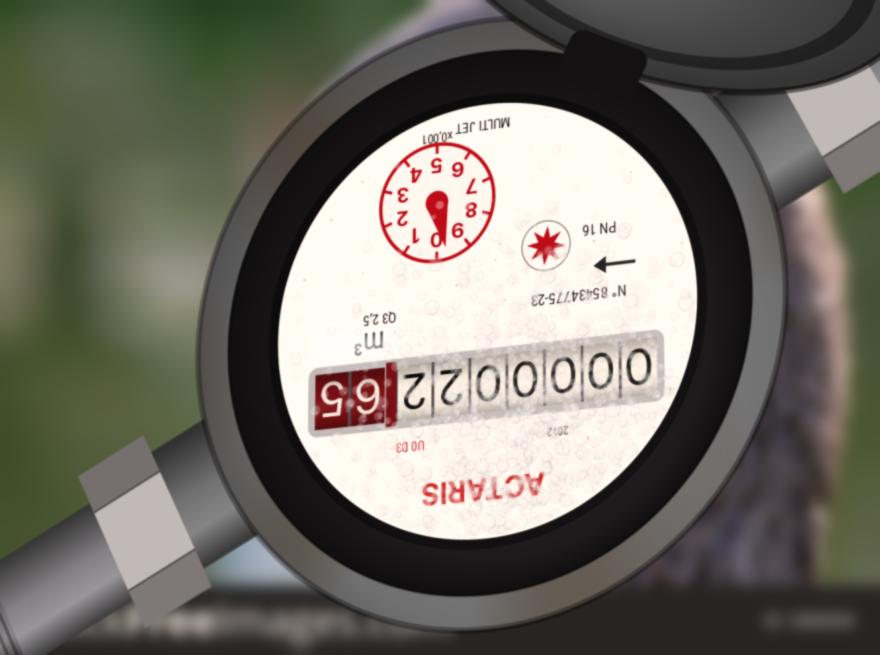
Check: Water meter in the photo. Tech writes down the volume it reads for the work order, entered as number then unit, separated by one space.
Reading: 22.649 m³
